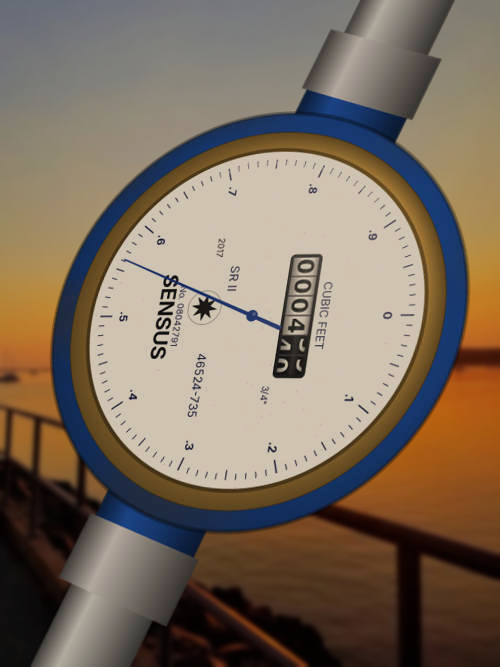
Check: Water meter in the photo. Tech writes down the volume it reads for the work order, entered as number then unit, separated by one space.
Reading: 439.56 ft³
